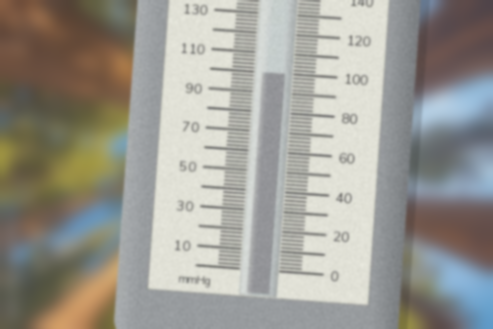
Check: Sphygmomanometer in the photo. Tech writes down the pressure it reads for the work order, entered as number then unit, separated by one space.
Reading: 100 mmHg
